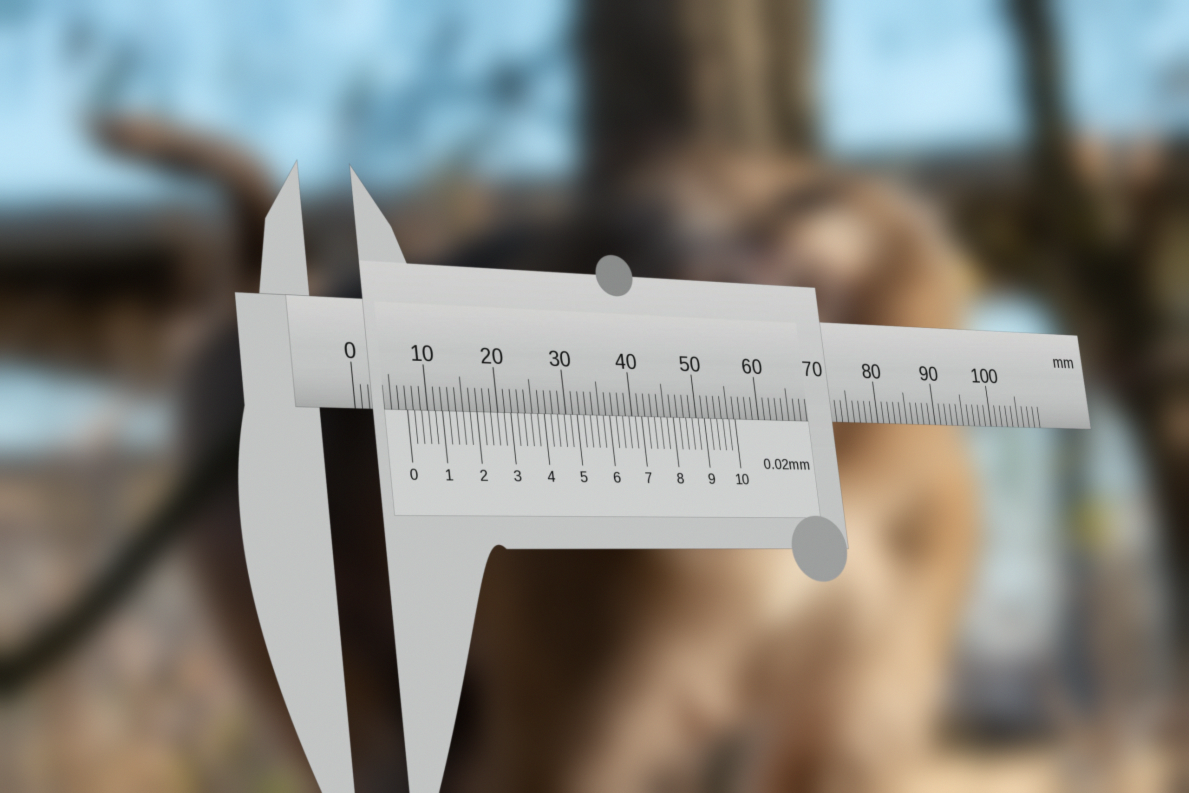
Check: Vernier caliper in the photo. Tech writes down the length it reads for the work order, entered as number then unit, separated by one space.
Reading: 7.2 mm
